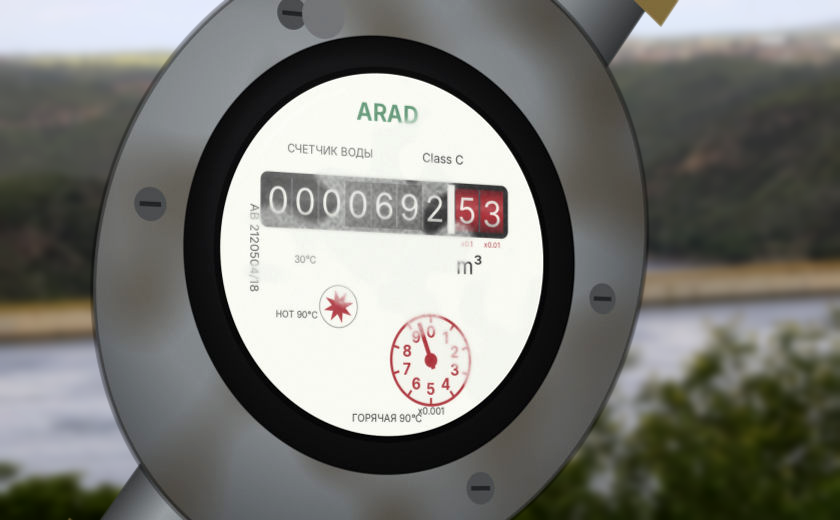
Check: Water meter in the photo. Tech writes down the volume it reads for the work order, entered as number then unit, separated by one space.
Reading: 692.529 m³
